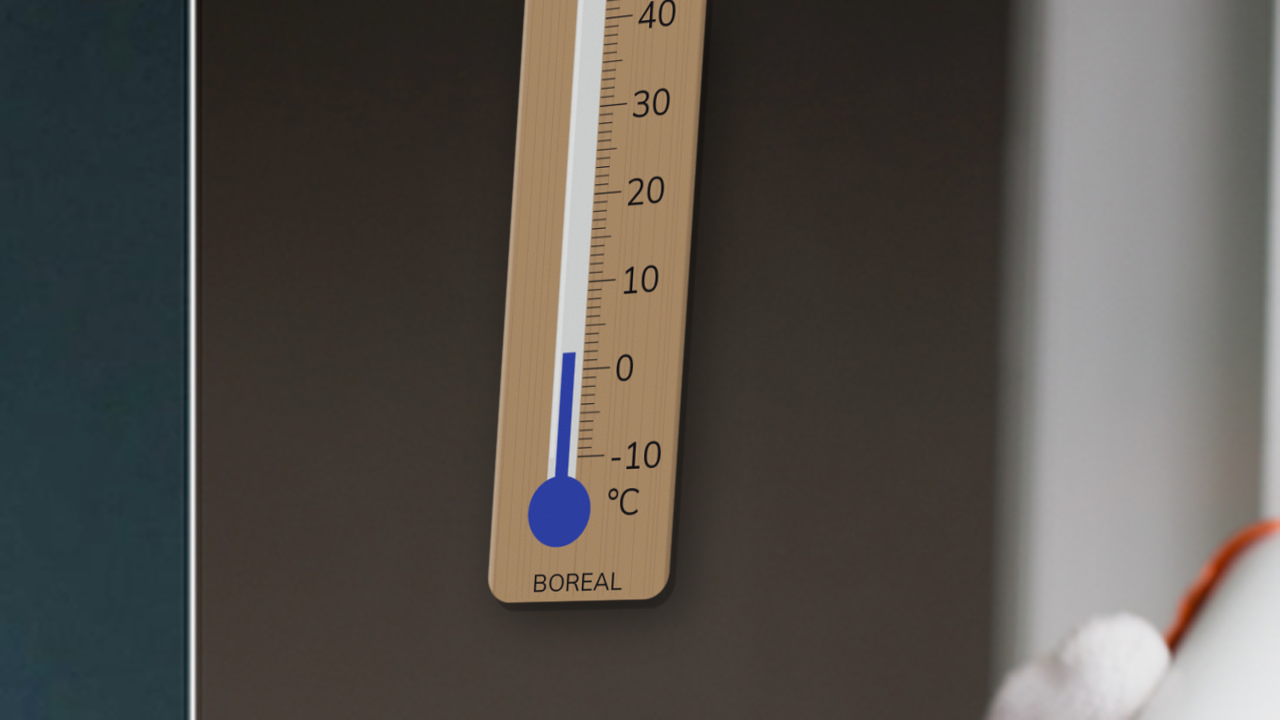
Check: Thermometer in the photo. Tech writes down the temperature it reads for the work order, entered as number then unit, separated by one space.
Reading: 2 °C
